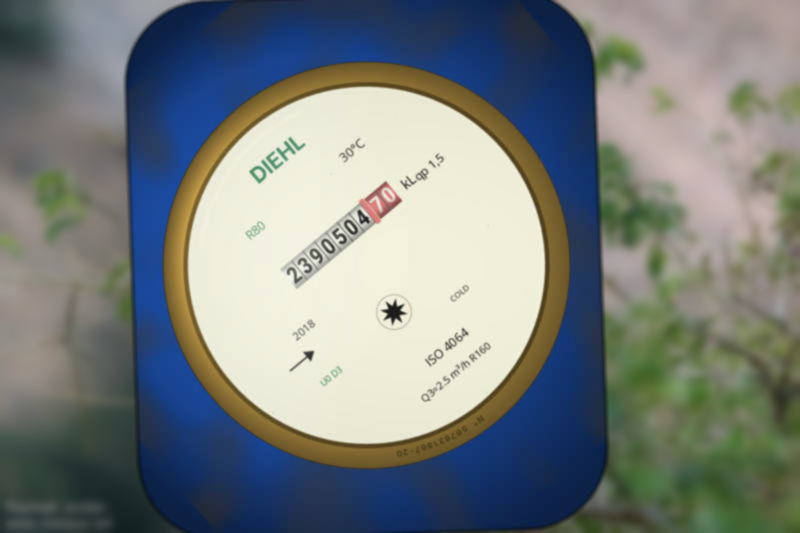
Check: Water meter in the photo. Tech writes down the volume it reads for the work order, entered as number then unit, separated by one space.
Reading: 2390504.70 kL
